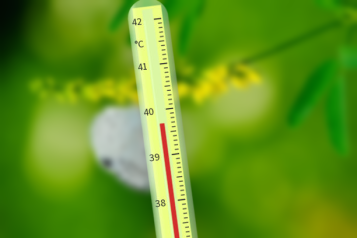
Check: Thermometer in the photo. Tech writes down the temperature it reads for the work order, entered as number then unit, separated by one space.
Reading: 39.7 °C
